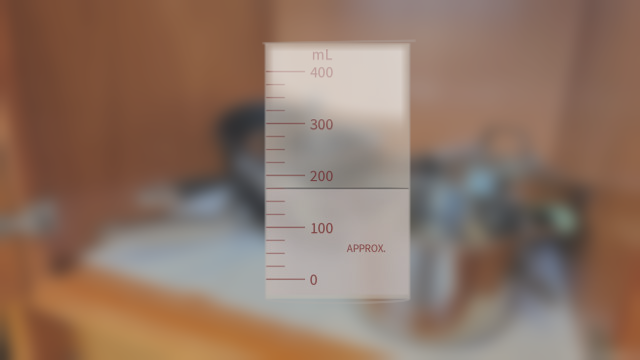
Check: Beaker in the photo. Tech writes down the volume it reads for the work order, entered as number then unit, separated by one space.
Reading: 175 mL
